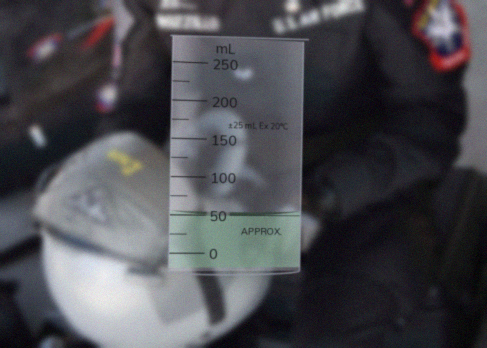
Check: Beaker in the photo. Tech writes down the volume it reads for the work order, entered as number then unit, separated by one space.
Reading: 50 mL
